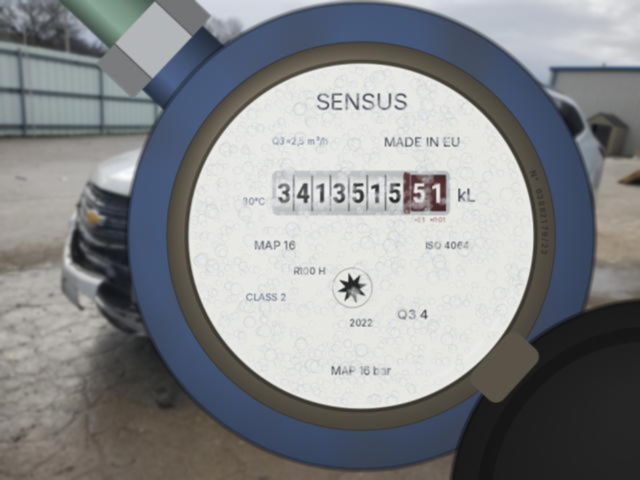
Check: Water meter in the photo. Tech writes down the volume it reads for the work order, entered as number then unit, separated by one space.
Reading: 3413515.51 kL
